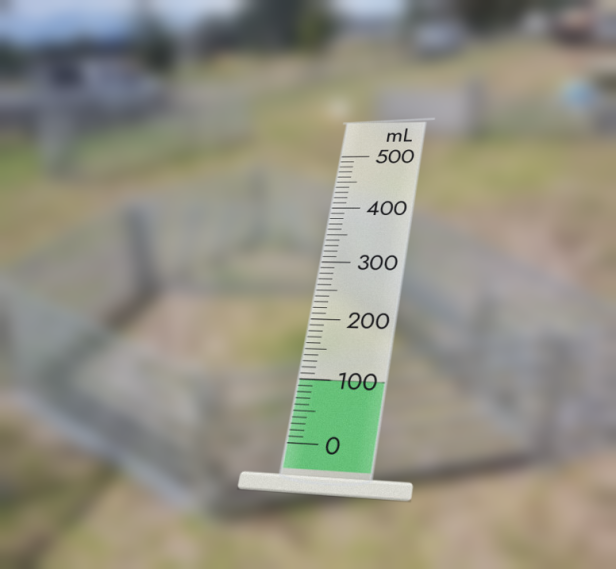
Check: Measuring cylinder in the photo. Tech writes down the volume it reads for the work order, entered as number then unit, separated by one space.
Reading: 100 mL
